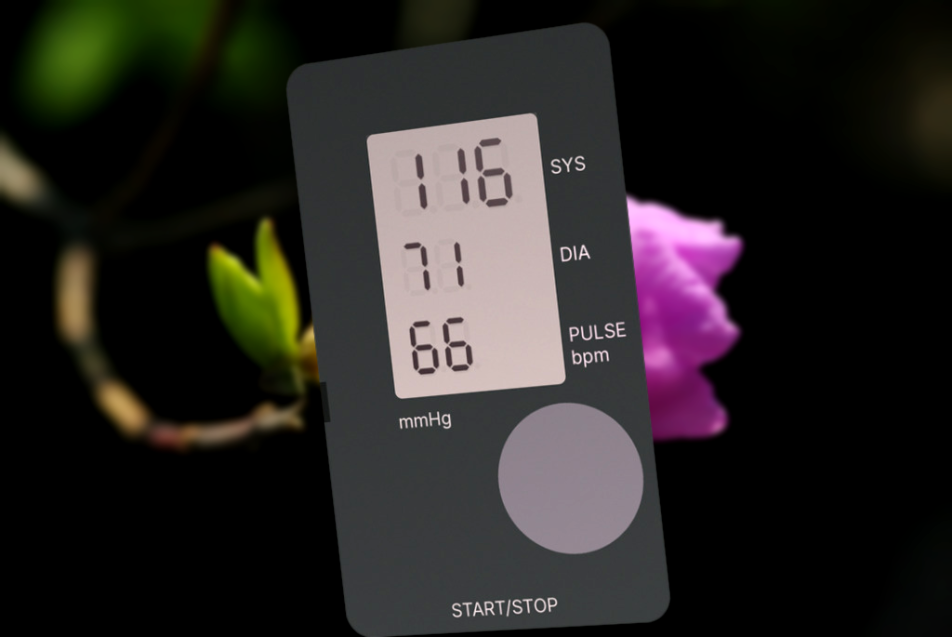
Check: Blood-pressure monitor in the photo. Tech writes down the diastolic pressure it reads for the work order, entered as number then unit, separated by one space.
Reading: 71 mmHg
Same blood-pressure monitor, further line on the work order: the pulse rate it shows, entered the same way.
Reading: 66 bpm
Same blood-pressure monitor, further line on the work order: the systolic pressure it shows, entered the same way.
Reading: 116 mmHg
